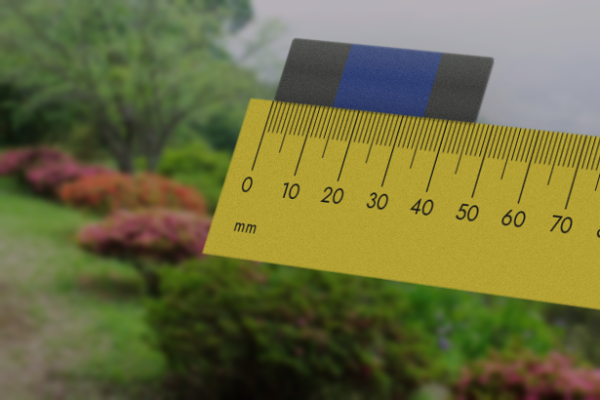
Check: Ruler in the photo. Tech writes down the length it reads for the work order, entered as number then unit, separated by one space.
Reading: 46 mm
